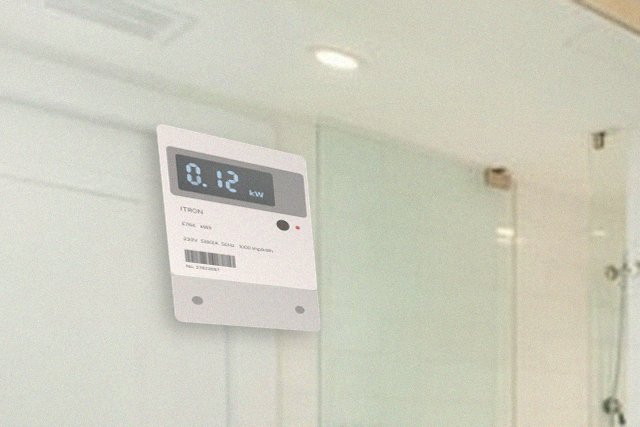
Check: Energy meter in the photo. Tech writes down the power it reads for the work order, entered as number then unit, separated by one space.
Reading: 0.12 kW
